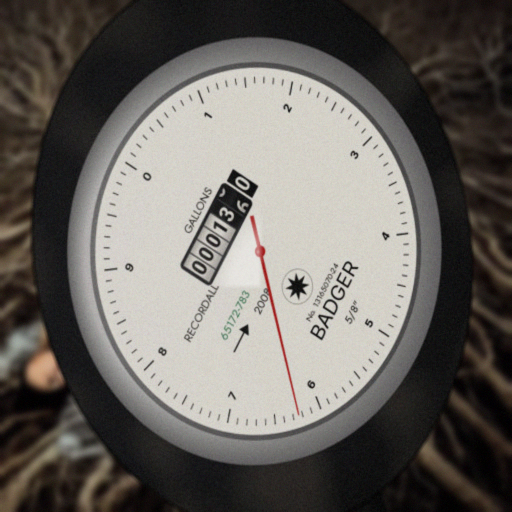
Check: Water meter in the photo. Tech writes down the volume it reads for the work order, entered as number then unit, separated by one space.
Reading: 1356.2 gal
